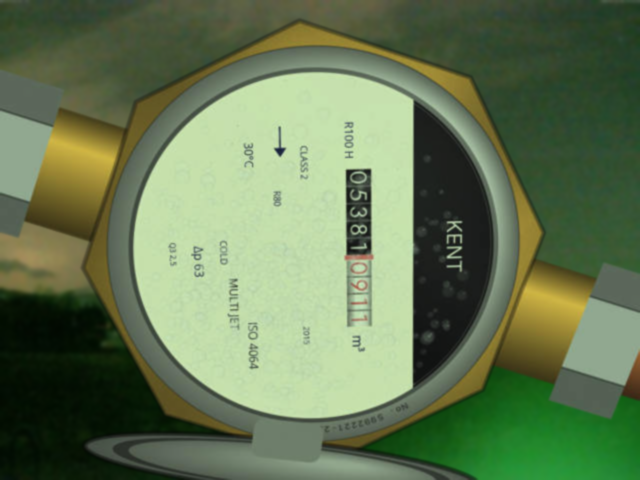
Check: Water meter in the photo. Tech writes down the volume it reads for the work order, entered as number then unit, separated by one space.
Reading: 5381.0911 m³
